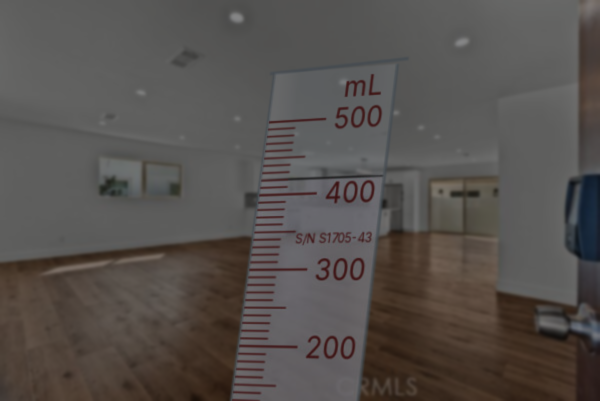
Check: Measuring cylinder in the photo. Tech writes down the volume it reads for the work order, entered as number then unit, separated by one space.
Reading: 420 mL
